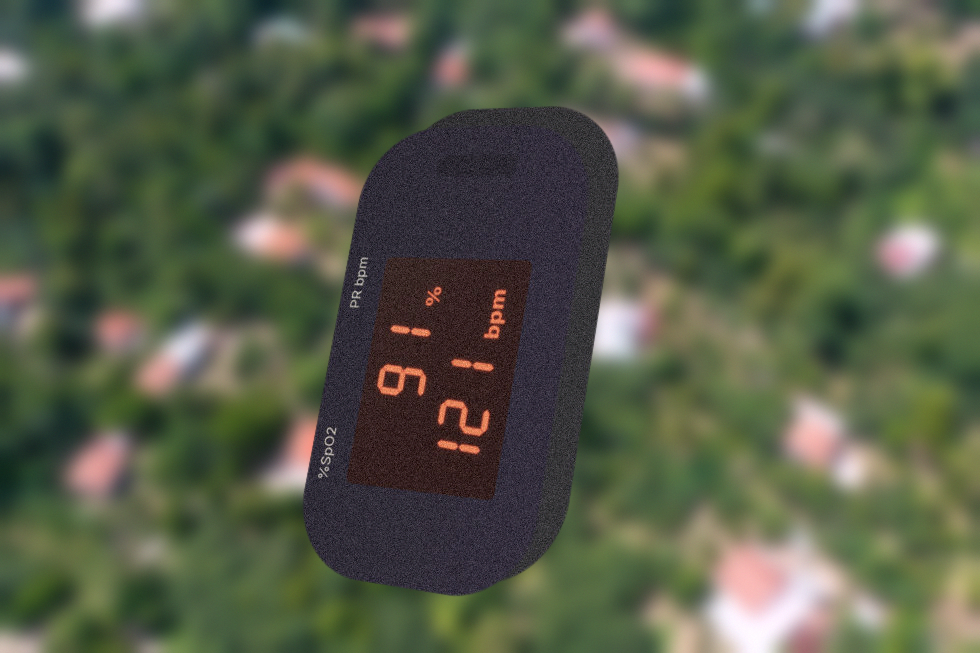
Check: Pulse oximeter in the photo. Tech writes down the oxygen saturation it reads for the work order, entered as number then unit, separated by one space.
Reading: 91 %
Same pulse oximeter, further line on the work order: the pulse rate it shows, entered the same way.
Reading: 121 bpm
